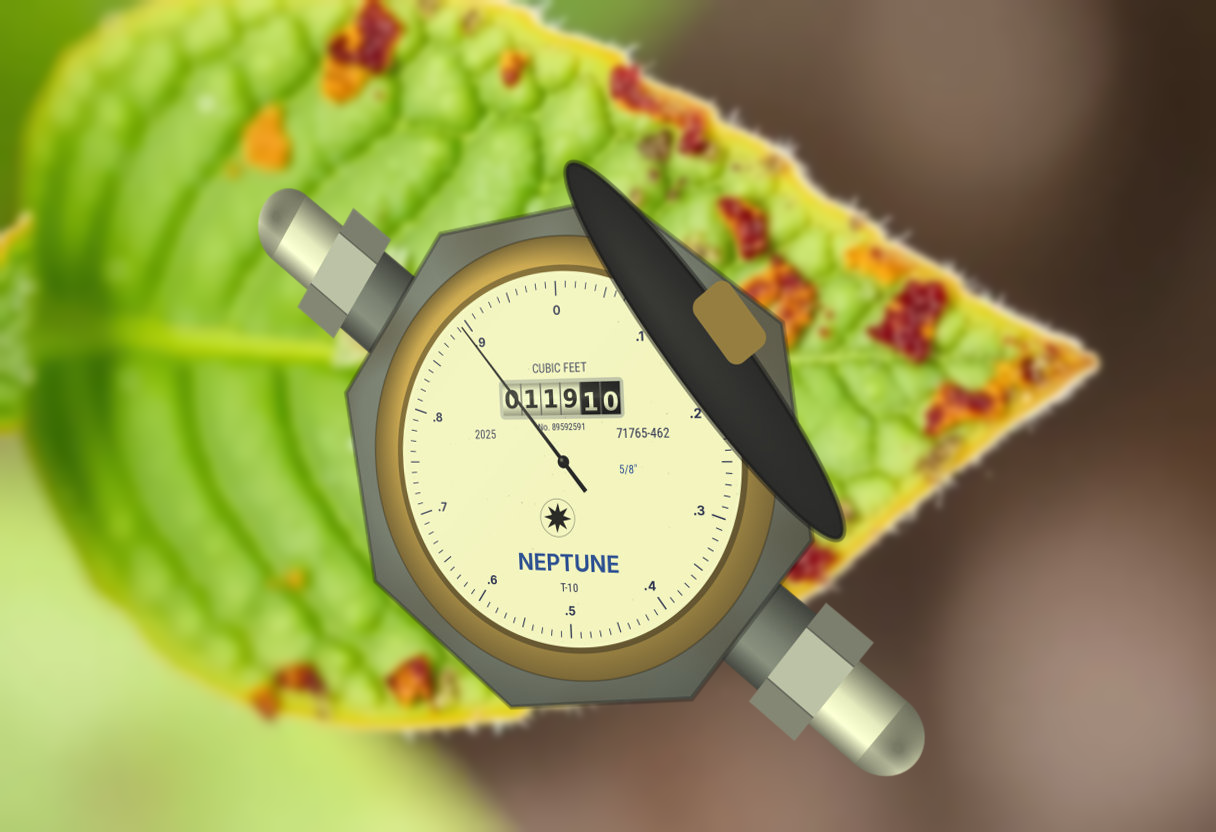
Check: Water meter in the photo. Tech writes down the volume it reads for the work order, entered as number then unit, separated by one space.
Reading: 11909.89 ft³
